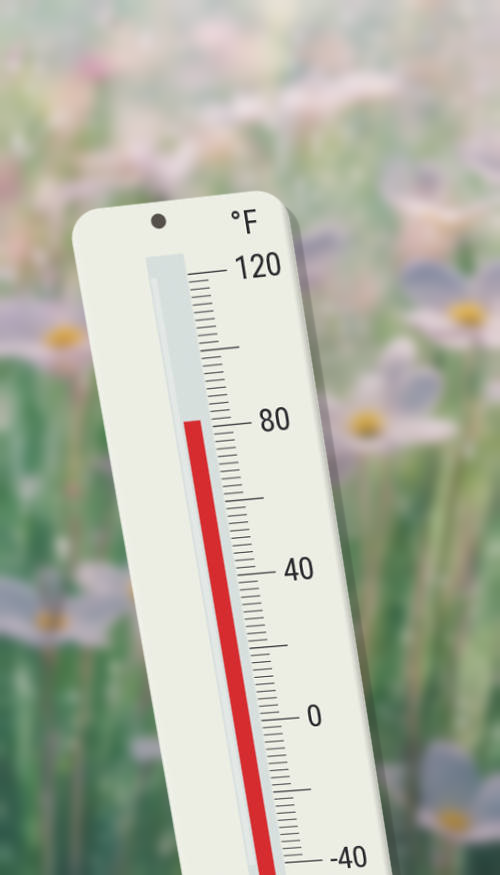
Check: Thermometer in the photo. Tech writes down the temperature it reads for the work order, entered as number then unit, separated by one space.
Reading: 82 °F
